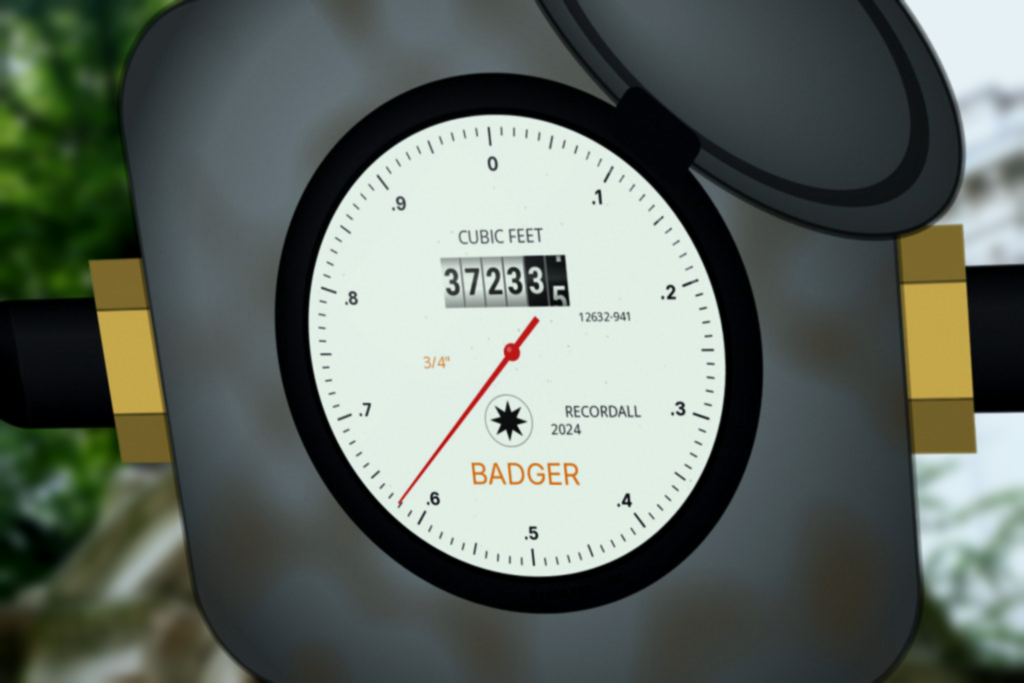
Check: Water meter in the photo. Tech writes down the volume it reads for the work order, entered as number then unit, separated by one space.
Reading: 372334.62 ft³
